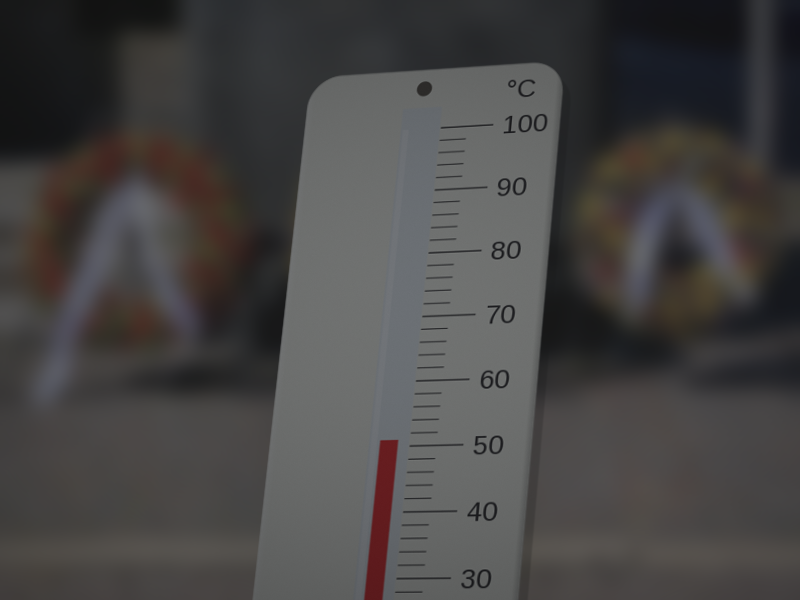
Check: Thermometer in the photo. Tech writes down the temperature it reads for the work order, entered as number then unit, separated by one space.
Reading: 51 °C
